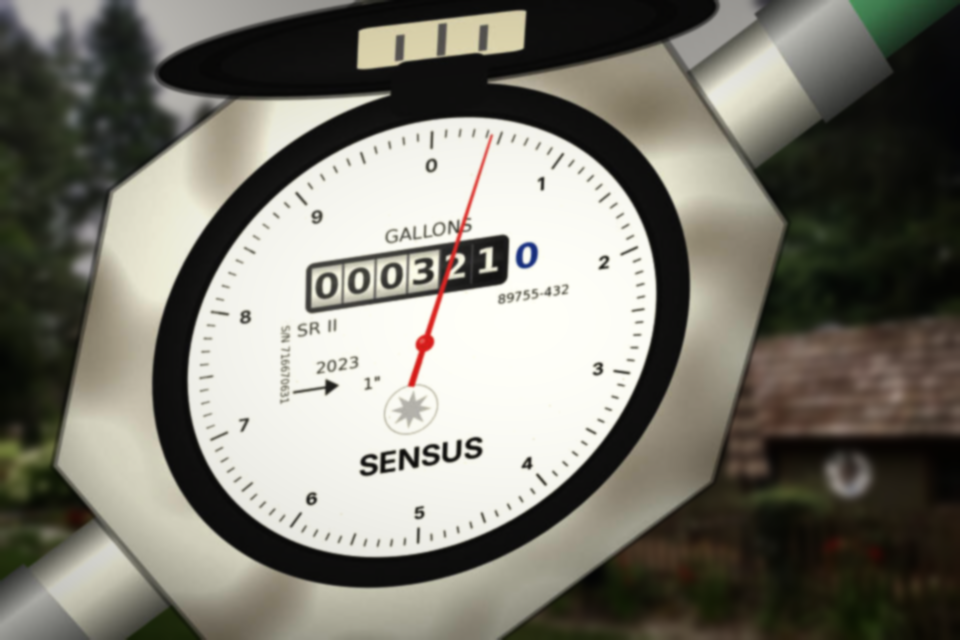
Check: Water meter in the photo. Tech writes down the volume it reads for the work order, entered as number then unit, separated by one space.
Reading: 3210.4 gal
